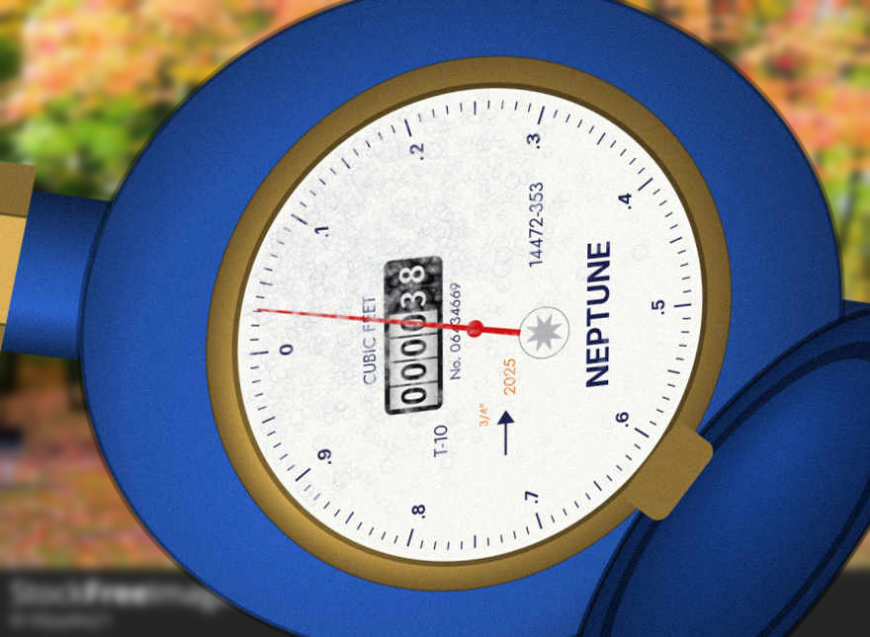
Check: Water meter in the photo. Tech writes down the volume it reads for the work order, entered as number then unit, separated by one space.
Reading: 38.03 ft³
